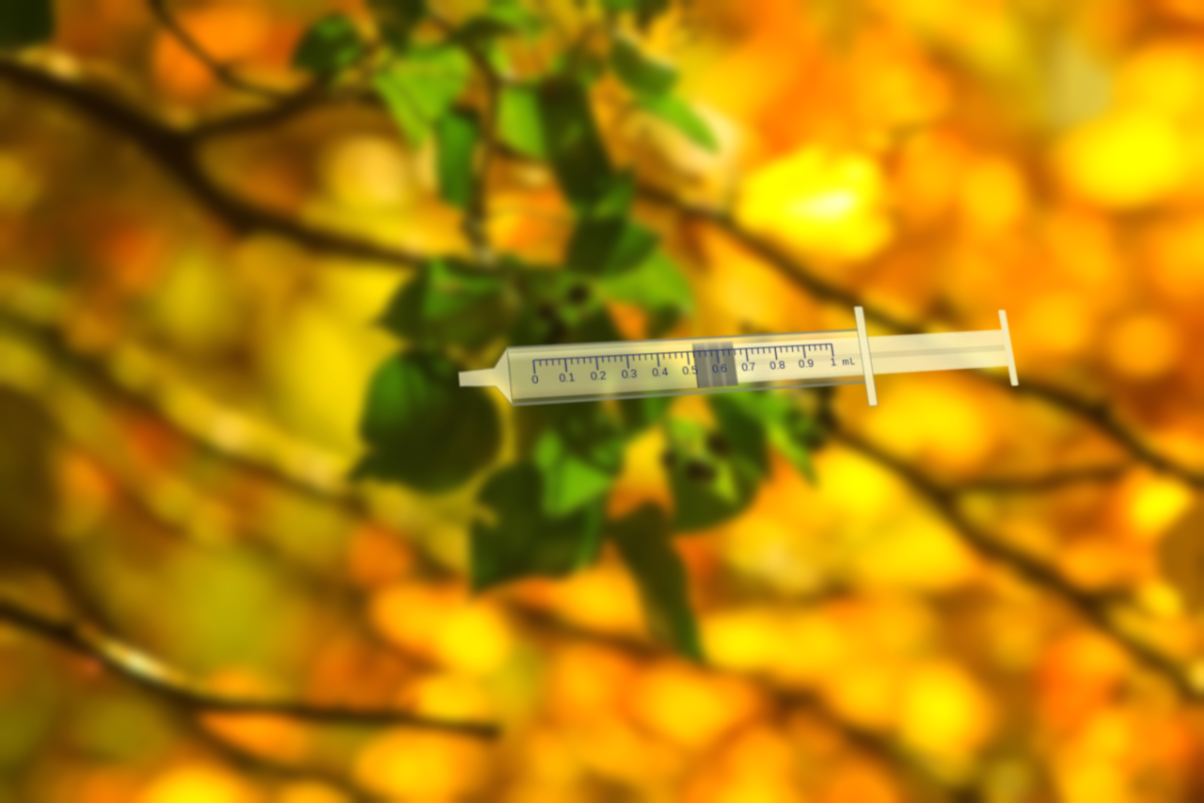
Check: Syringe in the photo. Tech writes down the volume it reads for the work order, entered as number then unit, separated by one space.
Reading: 0.52 mL
